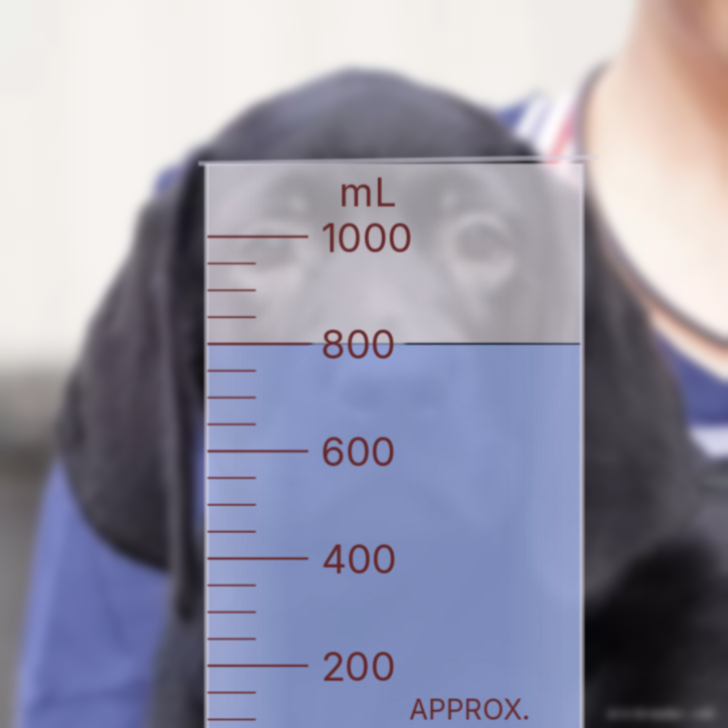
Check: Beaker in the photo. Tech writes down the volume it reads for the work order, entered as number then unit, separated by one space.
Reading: 800 mL
